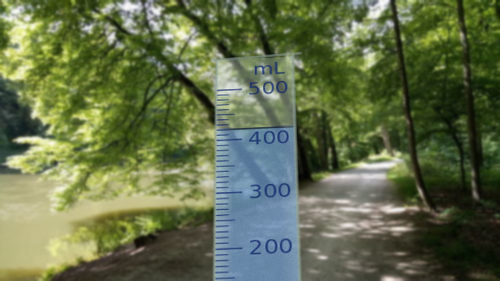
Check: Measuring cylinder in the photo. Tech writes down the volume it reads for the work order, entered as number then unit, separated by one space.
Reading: 420 mL
